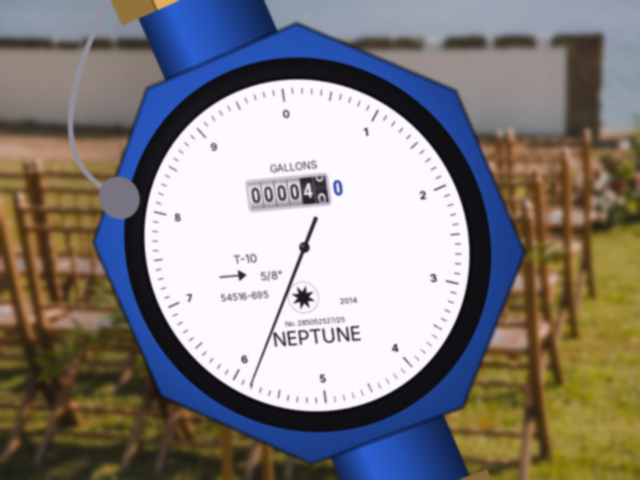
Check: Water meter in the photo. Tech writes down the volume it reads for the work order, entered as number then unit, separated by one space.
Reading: 485.8 gal
